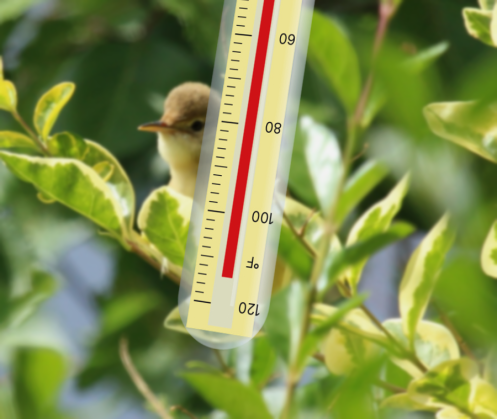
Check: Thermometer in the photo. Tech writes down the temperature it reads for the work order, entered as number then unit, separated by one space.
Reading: 114 °F
